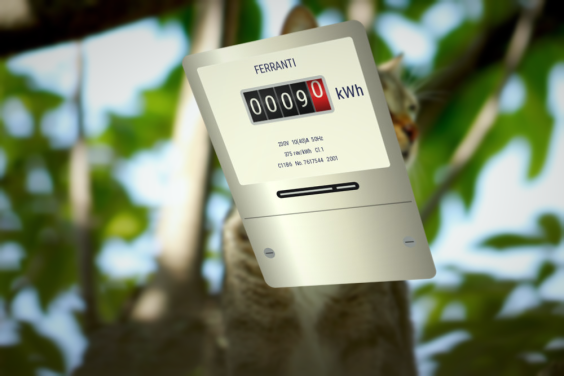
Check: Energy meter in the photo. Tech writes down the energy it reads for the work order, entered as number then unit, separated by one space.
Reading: 9.0 kWh
